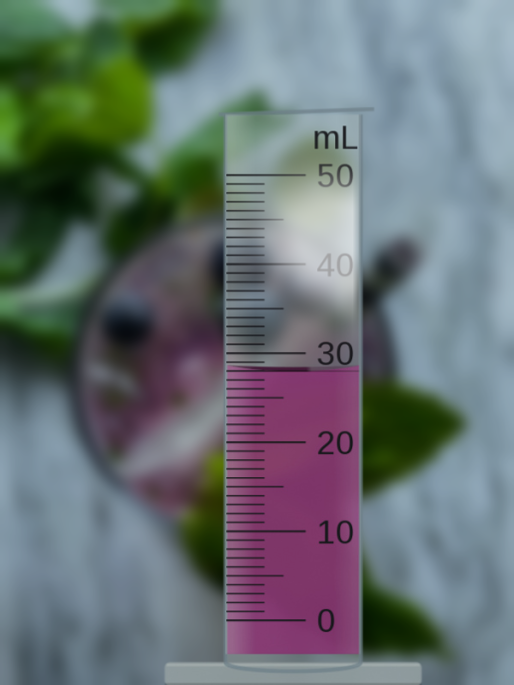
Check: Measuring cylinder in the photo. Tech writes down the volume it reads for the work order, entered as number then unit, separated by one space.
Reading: 28 mL
